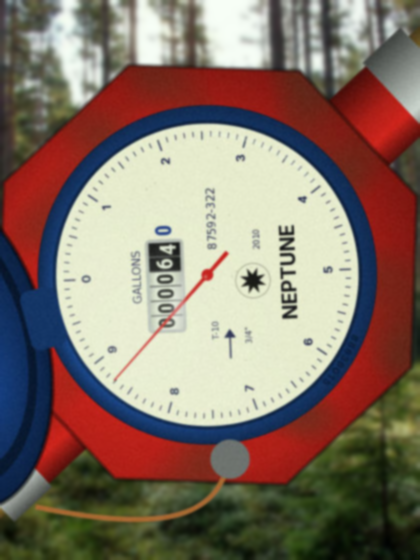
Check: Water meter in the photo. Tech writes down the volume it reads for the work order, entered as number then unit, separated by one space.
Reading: 638.7 gal
